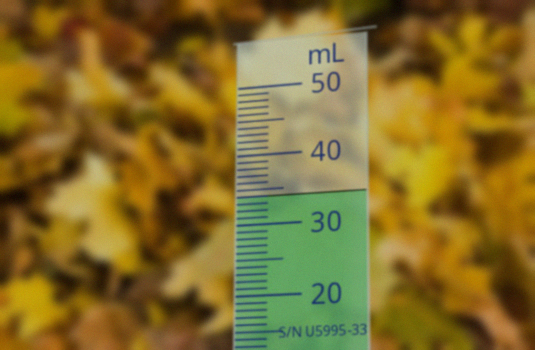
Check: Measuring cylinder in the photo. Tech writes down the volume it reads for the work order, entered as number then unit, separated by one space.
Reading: 34 mL
